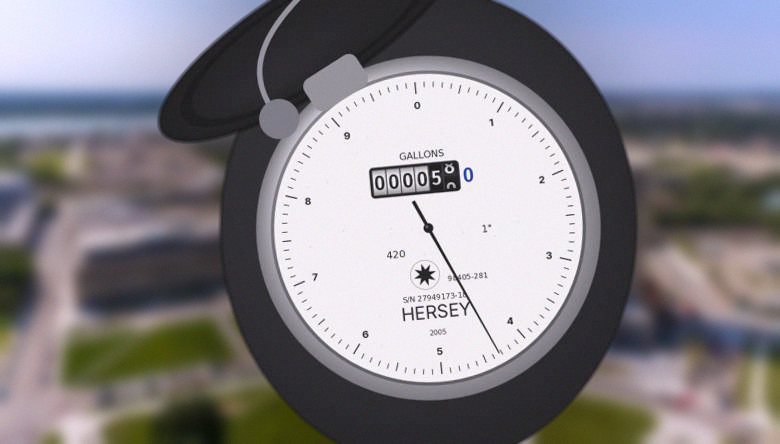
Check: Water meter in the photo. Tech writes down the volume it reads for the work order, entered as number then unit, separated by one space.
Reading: 584.3 gal
